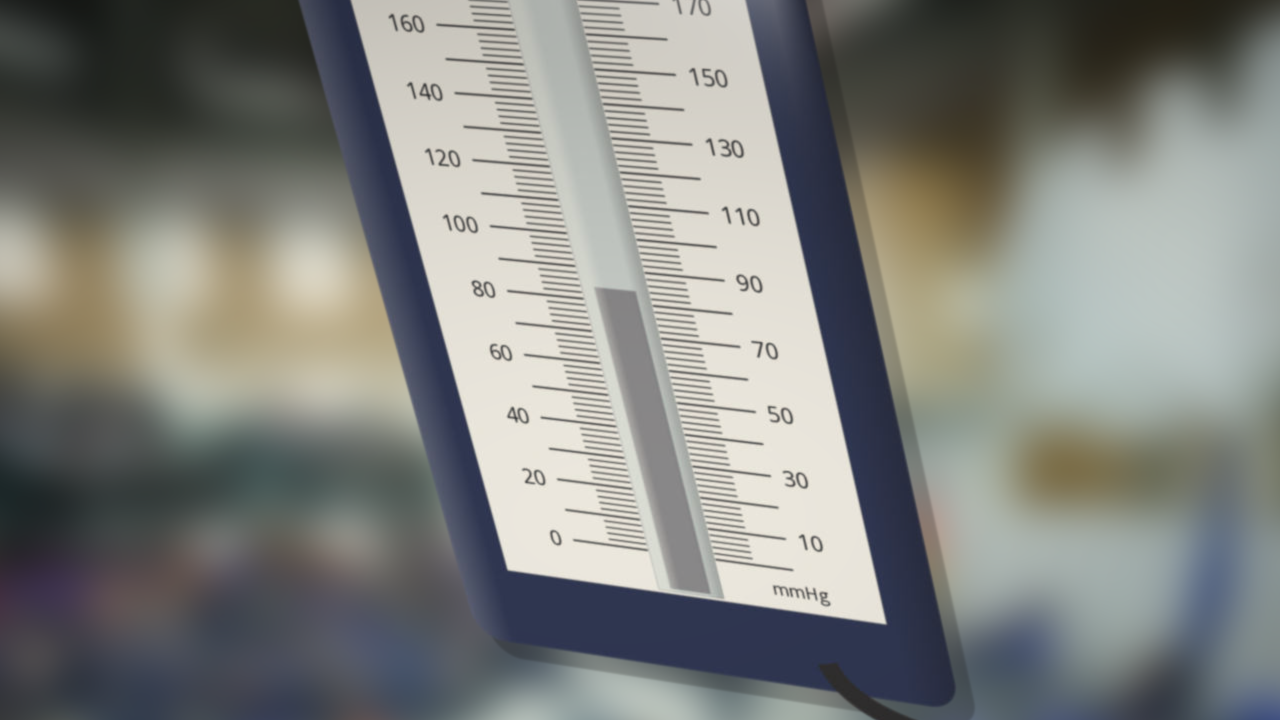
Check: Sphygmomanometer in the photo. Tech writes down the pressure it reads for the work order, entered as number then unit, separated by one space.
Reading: 84 mmHg
